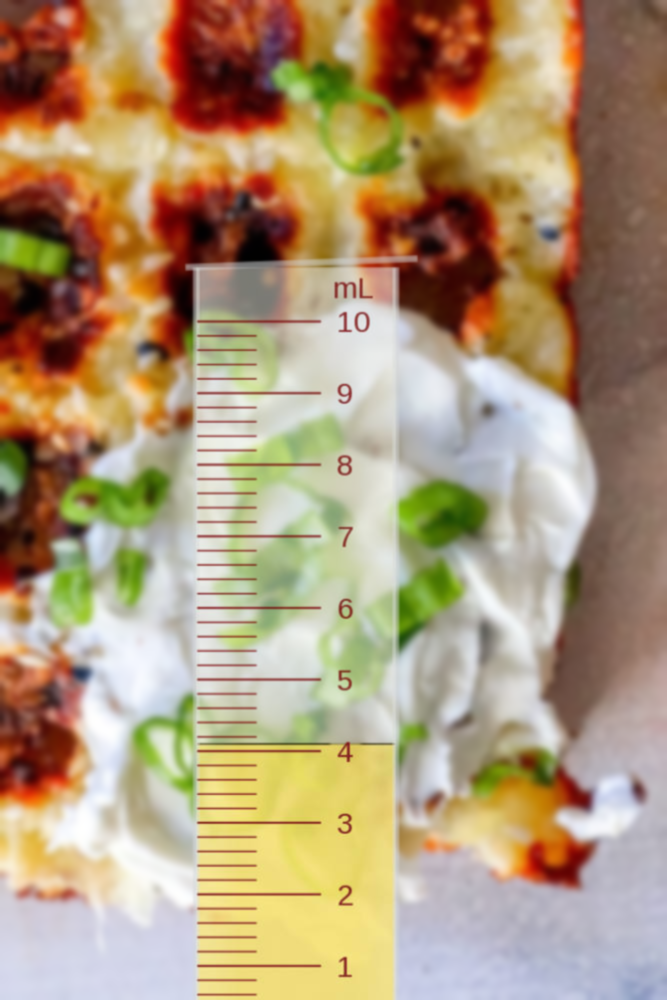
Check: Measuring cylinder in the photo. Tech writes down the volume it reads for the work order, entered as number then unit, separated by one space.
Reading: 4.1 mL
